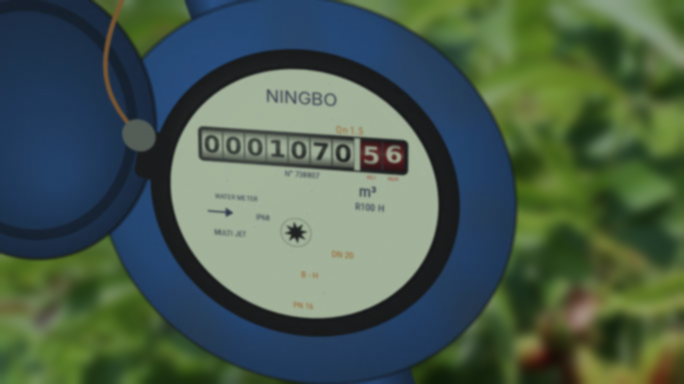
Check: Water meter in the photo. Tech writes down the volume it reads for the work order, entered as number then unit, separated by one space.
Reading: 1070.56 m³
